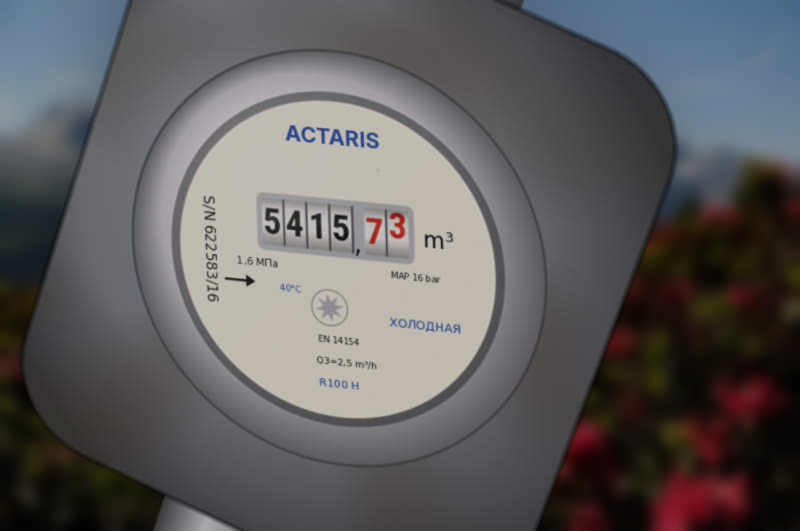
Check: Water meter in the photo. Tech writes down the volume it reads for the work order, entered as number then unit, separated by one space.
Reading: 5415.73 m³
